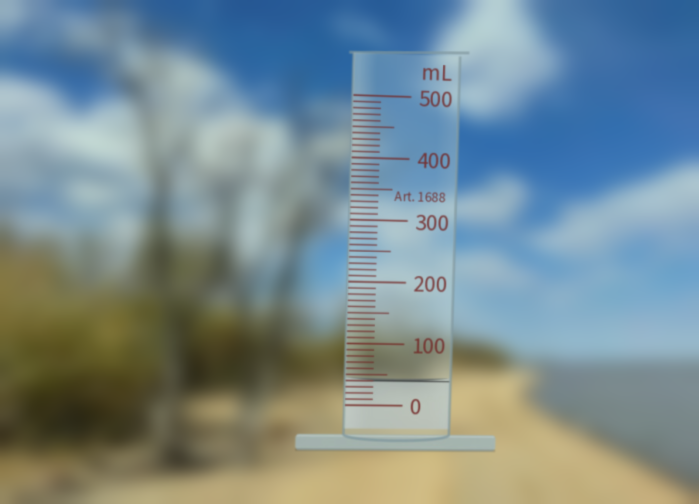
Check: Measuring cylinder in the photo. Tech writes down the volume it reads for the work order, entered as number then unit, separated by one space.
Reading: 40 mL
